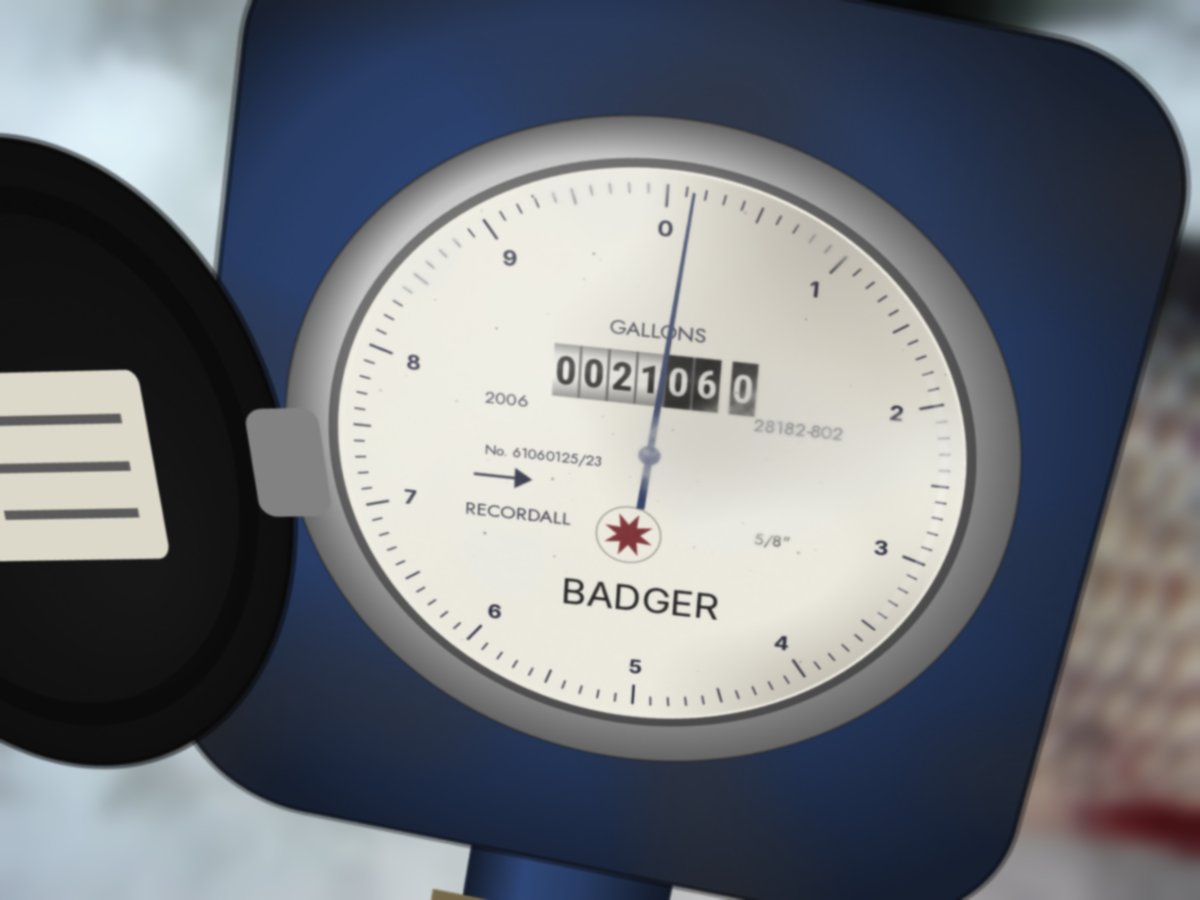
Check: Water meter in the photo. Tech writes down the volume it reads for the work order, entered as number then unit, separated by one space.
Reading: 21060.1 gal
